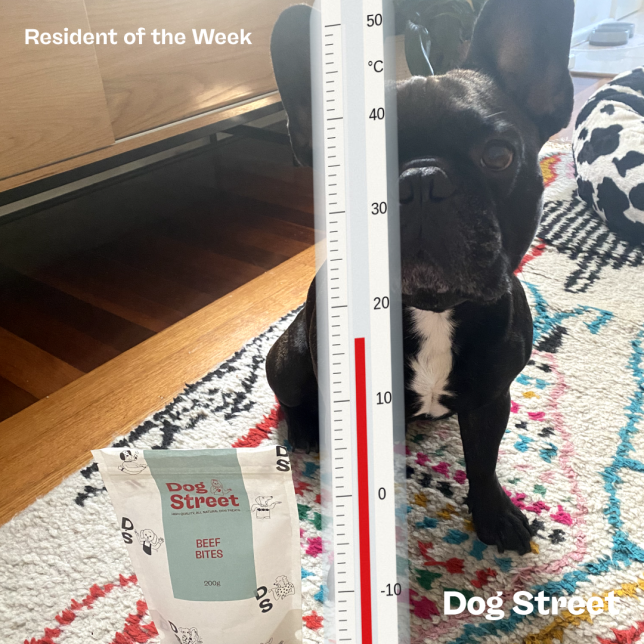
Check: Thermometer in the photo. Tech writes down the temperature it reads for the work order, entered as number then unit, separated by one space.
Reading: 16.5 °C
